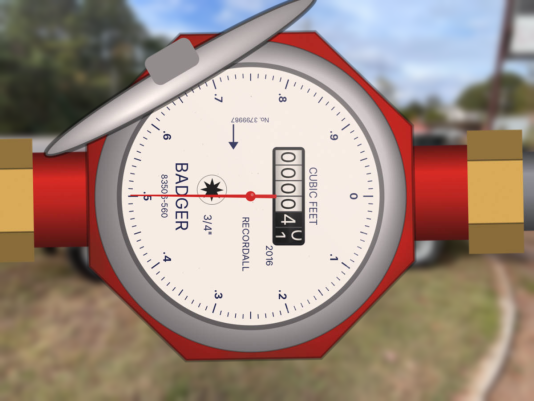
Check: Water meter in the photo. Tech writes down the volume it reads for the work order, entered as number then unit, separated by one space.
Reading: 40.50 ft³
